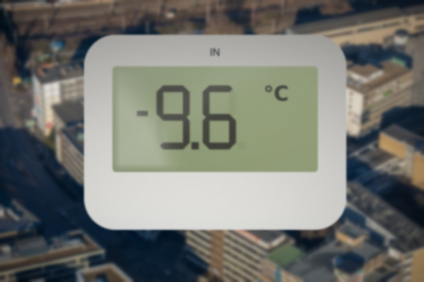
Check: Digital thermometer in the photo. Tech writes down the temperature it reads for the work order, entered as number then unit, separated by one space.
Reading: -9.6 °C
